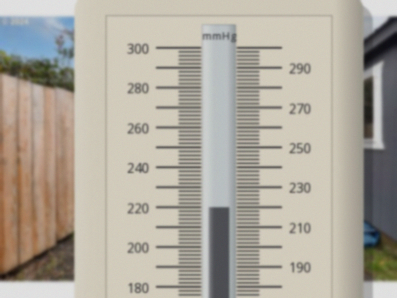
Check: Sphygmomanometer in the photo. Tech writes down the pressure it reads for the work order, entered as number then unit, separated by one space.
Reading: 220 mmHg
